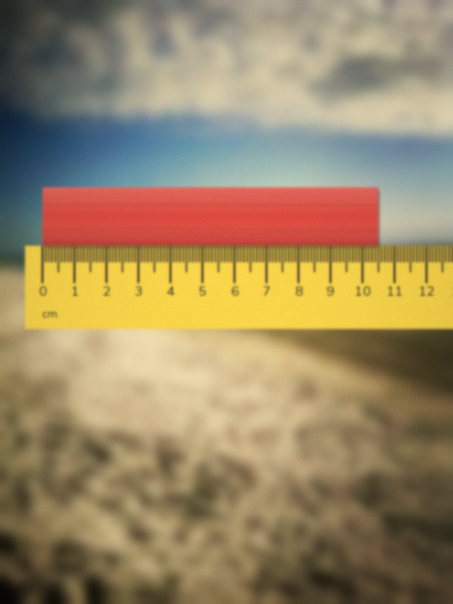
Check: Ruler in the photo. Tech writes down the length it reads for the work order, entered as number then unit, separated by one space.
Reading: 10.5 cm
